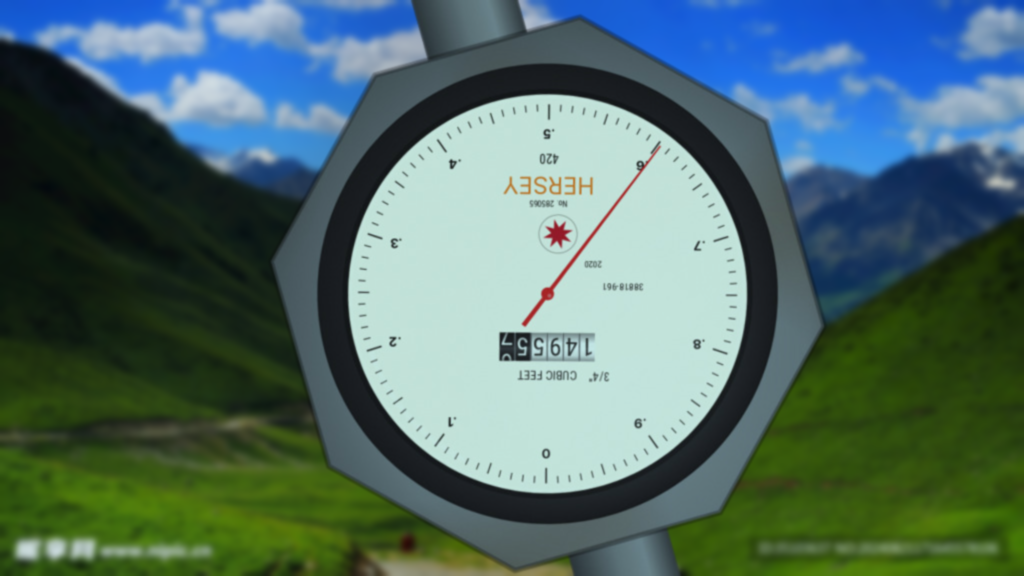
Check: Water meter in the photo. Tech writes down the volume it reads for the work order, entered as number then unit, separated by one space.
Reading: 149556.60 ft³
